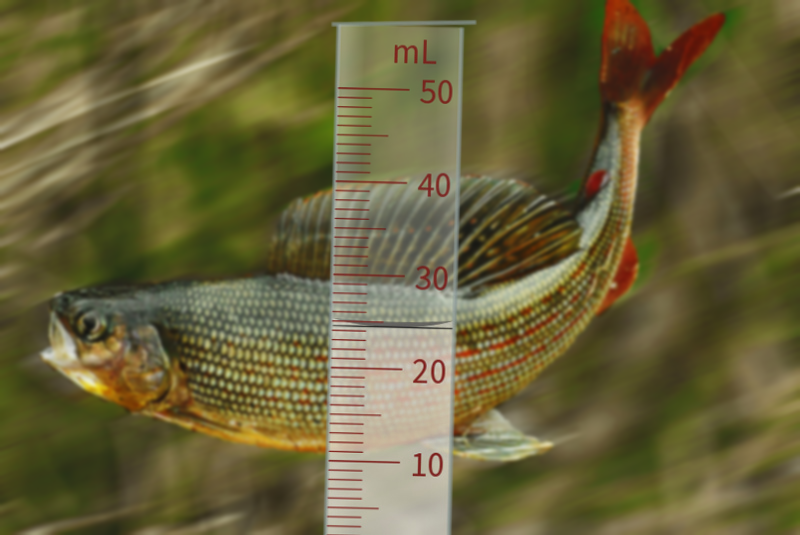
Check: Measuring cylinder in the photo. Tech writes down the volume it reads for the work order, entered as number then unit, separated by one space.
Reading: 24.5 mL
